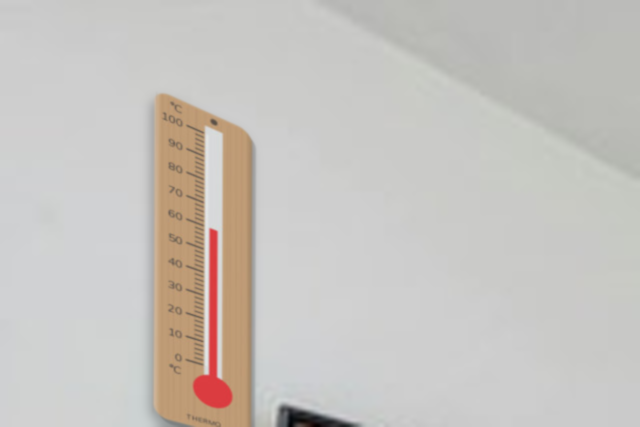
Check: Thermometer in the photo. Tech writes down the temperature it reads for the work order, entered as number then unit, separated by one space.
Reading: 60 °C
